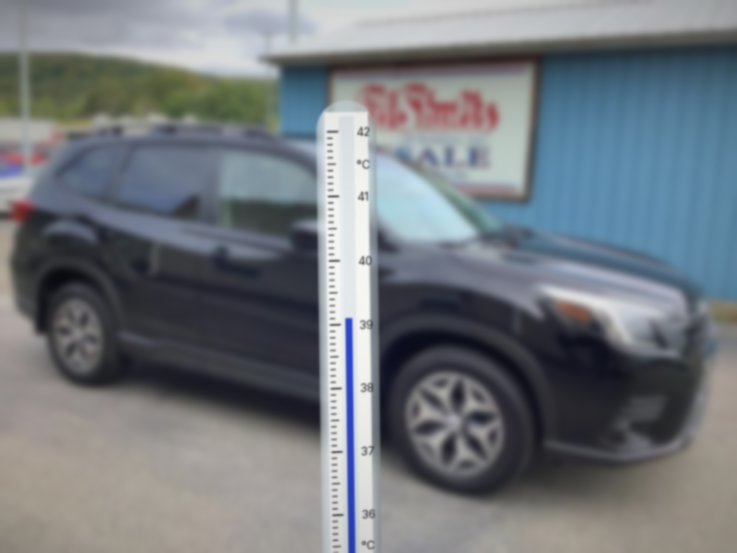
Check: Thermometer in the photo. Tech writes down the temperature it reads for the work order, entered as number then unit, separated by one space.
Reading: 39.1 °C
